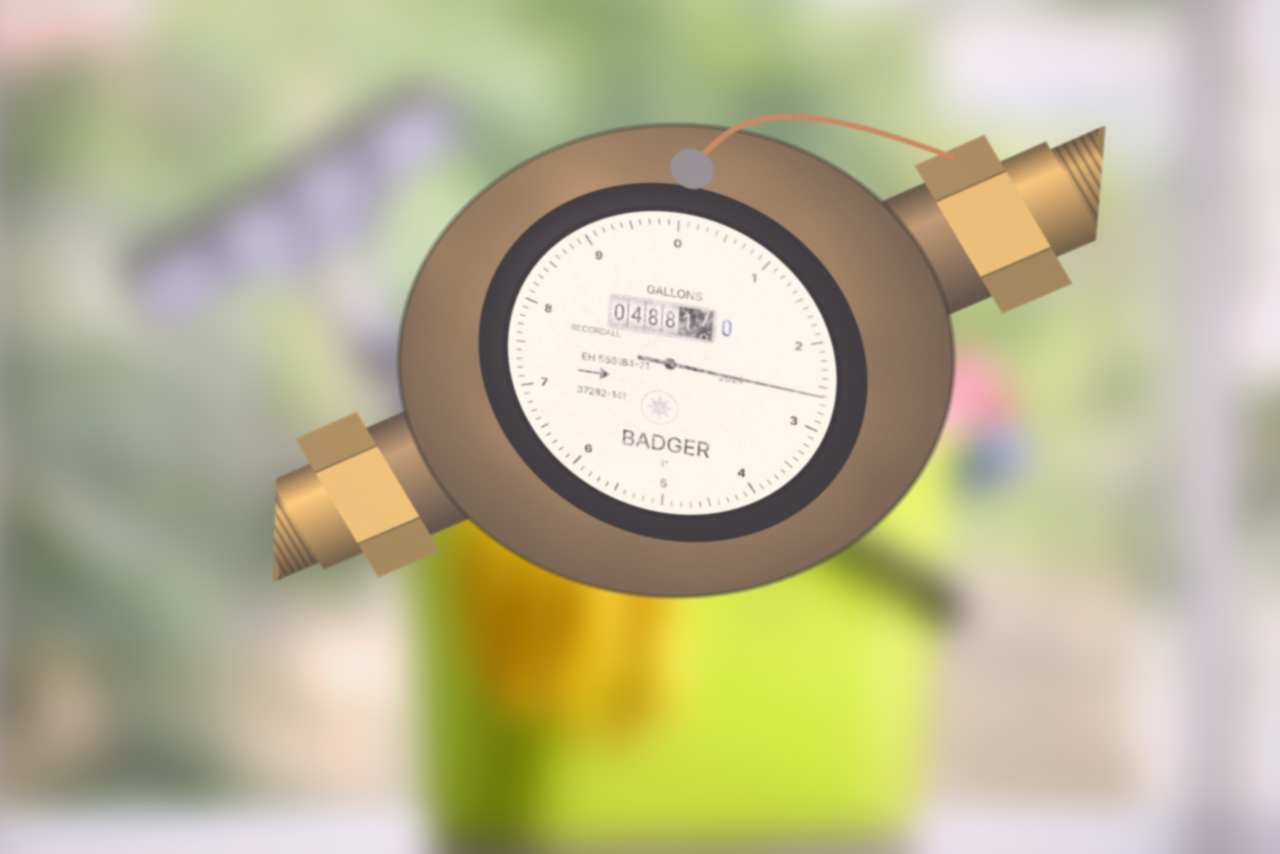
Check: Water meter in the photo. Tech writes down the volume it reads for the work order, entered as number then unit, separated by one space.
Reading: 488172.6 gal
